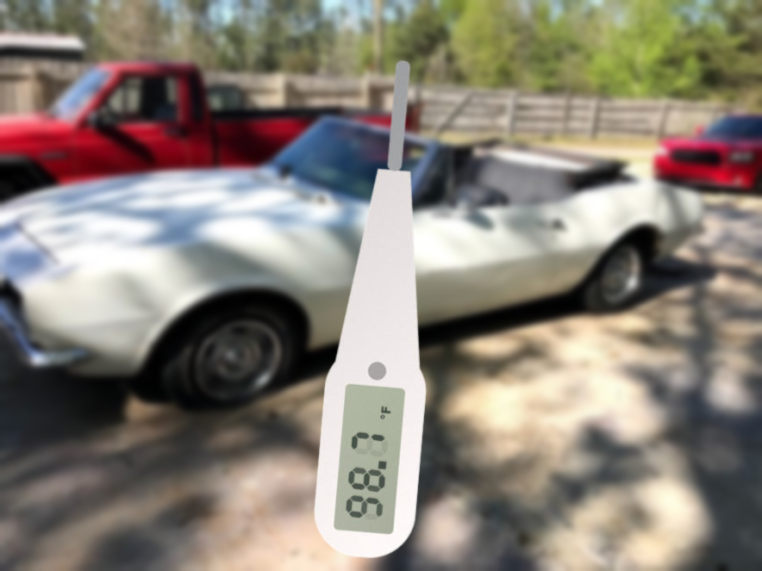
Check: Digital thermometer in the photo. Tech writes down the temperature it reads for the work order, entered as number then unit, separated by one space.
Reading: 98.7 °F
